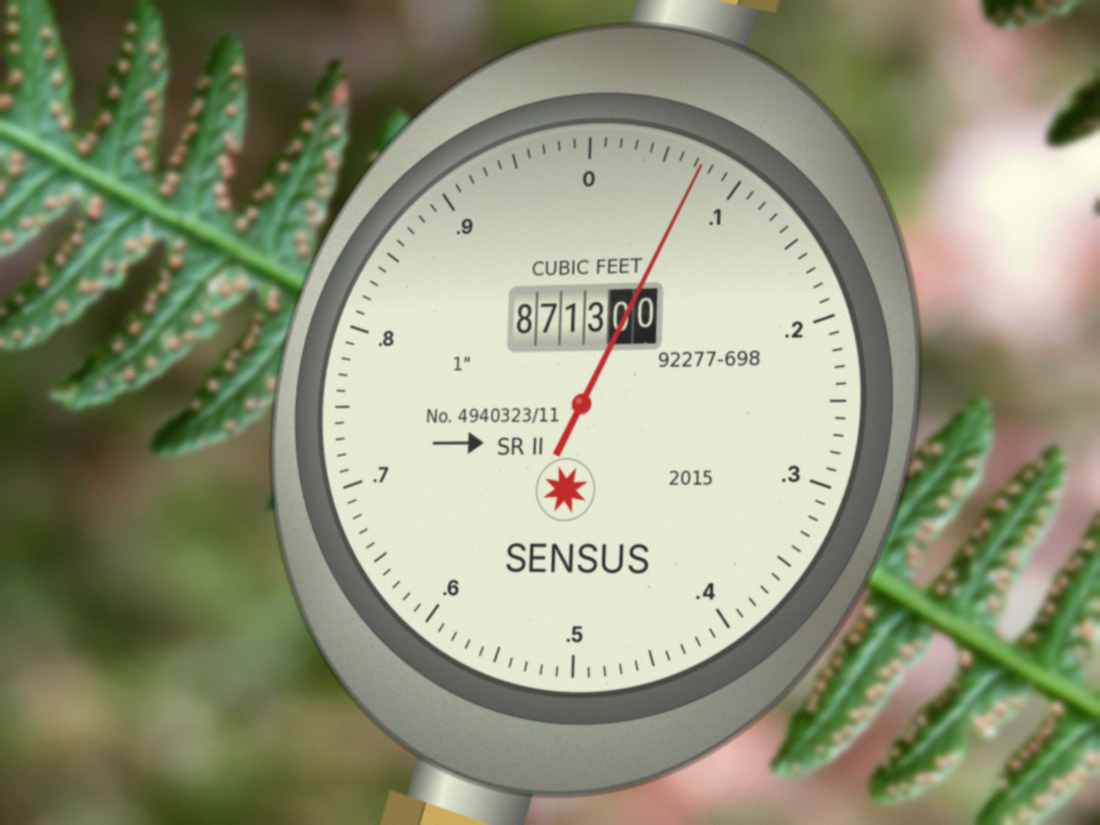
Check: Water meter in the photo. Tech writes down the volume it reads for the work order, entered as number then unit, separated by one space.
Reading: 871300.07 ft³
